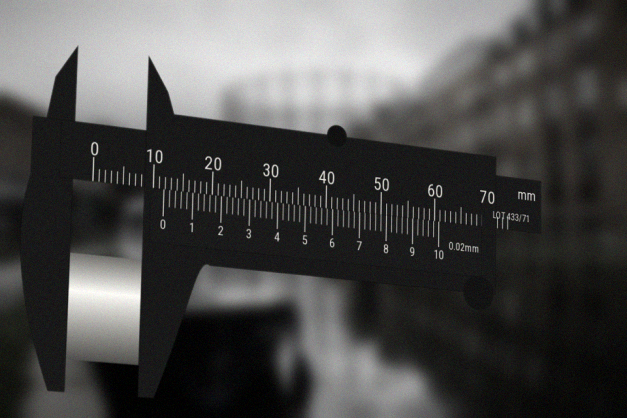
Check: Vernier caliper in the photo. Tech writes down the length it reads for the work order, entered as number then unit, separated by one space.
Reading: 11.8 mm
